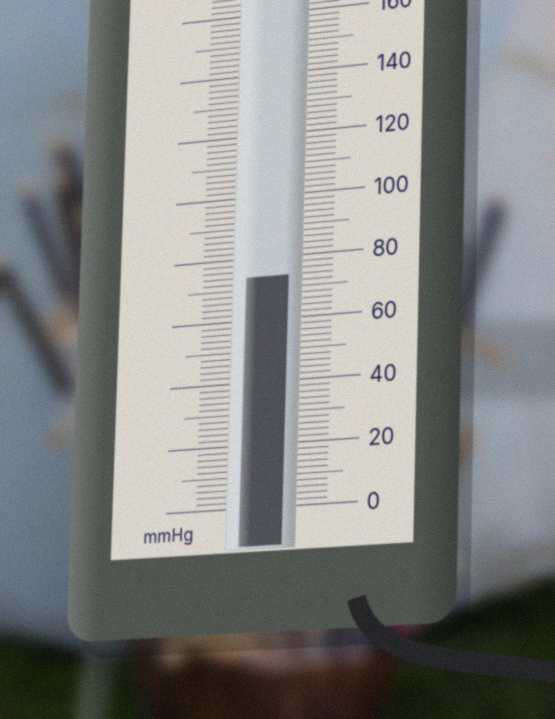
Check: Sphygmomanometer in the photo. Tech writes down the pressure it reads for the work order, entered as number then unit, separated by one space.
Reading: 74 mmHg
